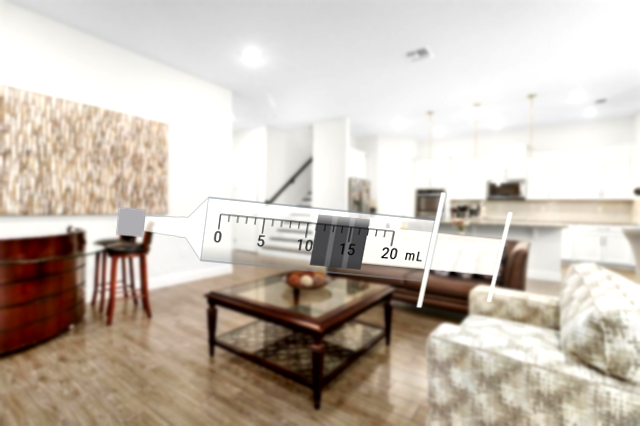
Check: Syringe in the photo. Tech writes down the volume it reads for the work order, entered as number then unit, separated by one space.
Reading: 11 mL
